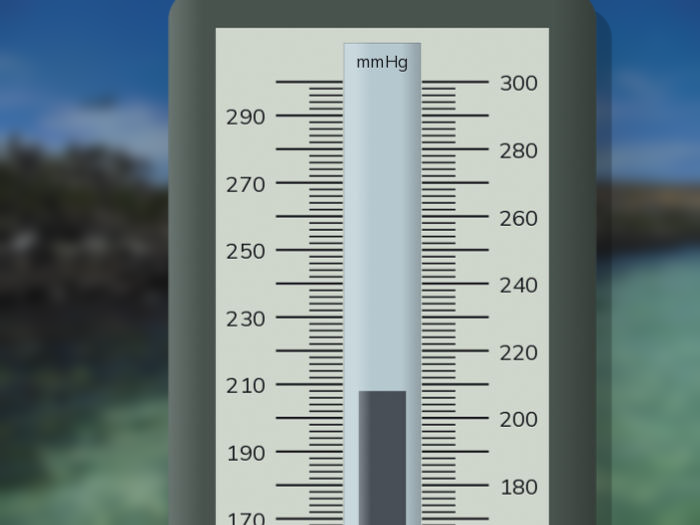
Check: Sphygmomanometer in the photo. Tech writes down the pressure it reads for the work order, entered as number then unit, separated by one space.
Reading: 208 mmHg
